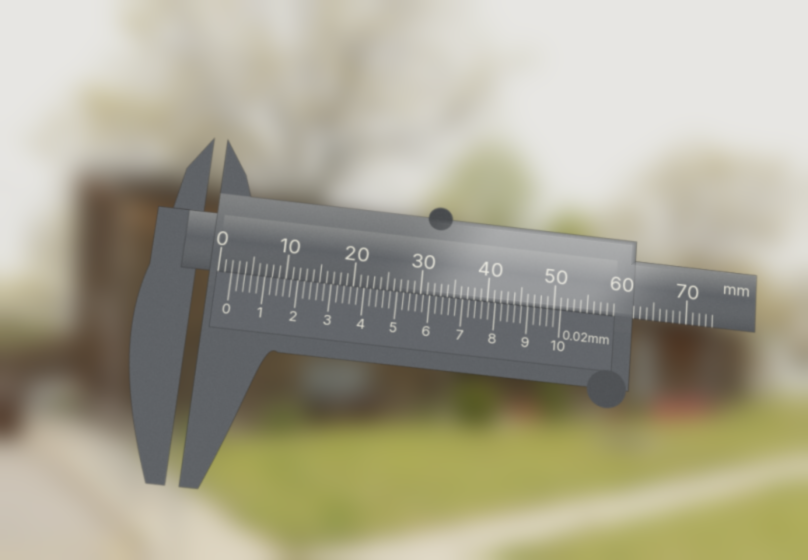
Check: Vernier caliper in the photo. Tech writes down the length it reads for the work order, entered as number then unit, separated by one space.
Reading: 2.0 mm
